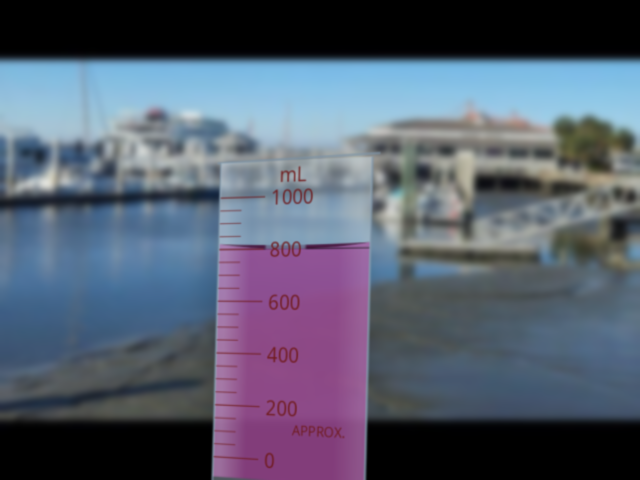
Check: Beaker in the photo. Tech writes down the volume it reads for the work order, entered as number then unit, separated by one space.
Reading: 800 mL
